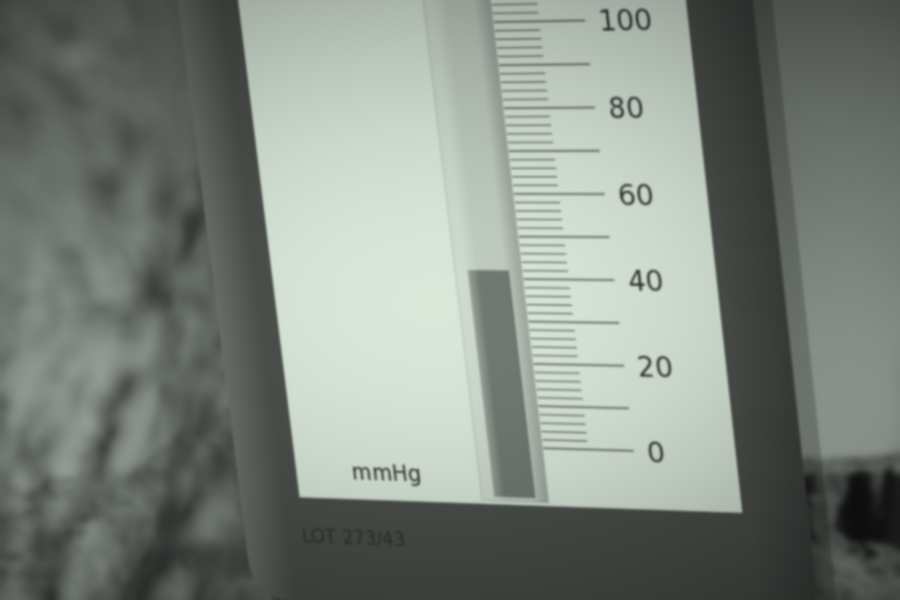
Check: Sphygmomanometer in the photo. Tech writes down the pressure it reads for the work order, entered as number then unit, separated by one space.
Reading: 42 mmHg
